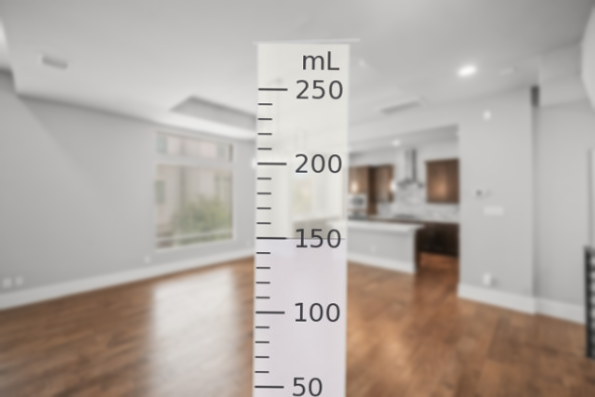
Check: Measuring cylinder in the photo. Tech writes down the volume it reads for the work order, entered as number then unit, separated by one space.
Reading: 150 mL
